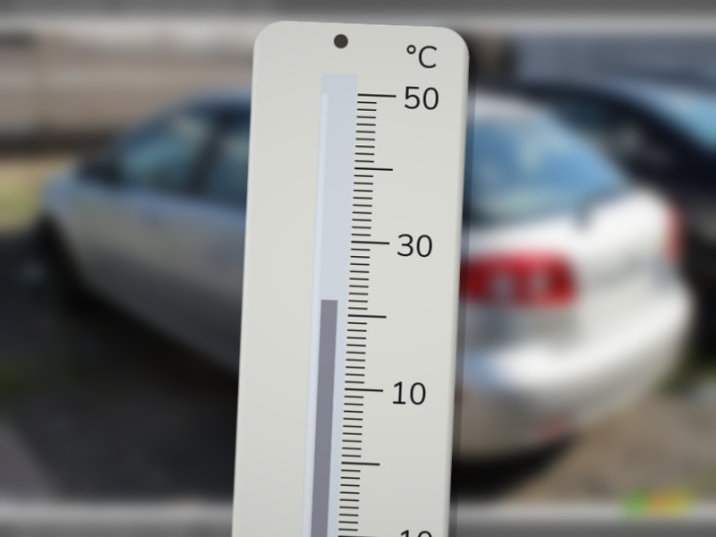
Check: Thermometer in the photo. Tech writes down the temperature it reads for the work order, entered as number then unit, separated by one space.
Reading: 22 °C
